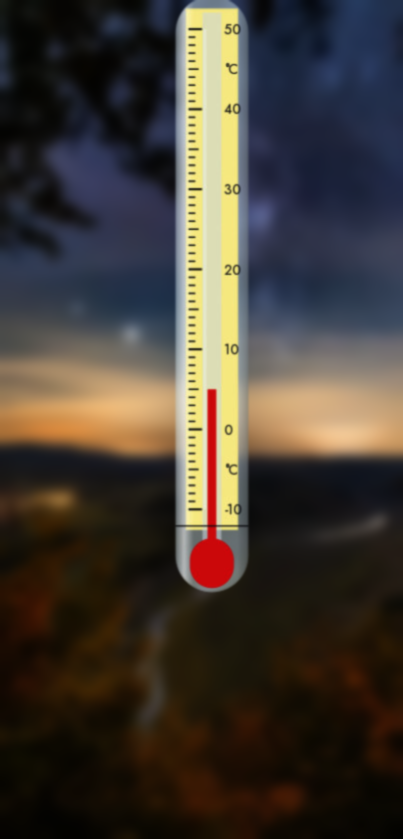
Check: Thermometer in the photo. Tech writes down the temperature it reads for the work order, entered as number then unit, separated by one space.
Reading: 5 °C
